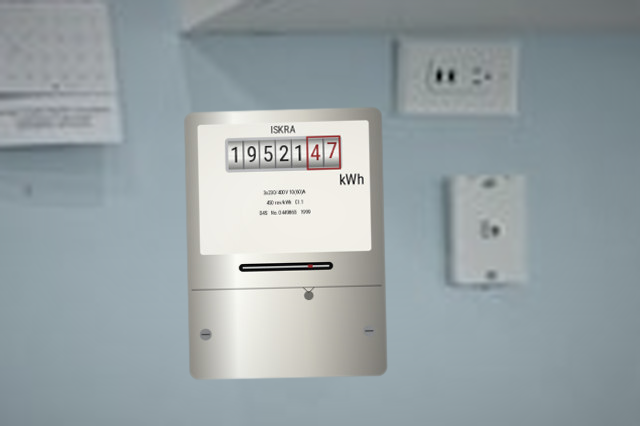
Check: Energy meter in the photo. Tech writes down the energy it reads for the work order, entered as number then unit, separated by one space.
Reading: 19521.47 kWh
